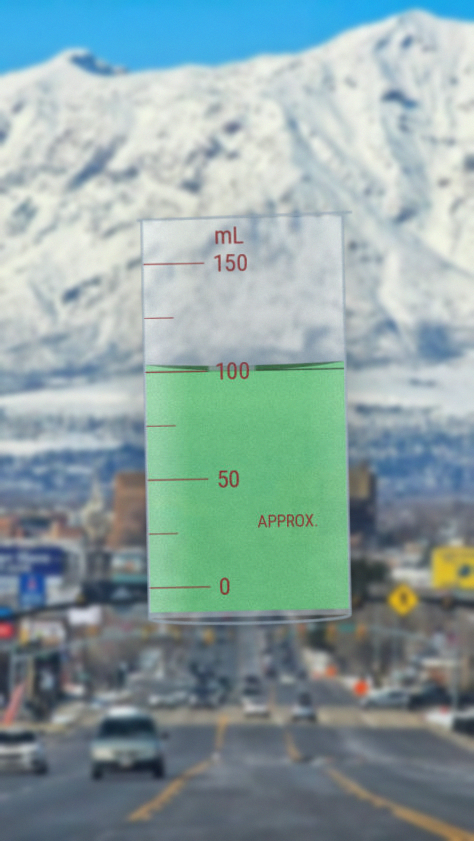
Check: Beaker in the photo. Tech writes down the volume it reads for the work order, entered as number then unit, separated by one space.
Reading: 100 mL
